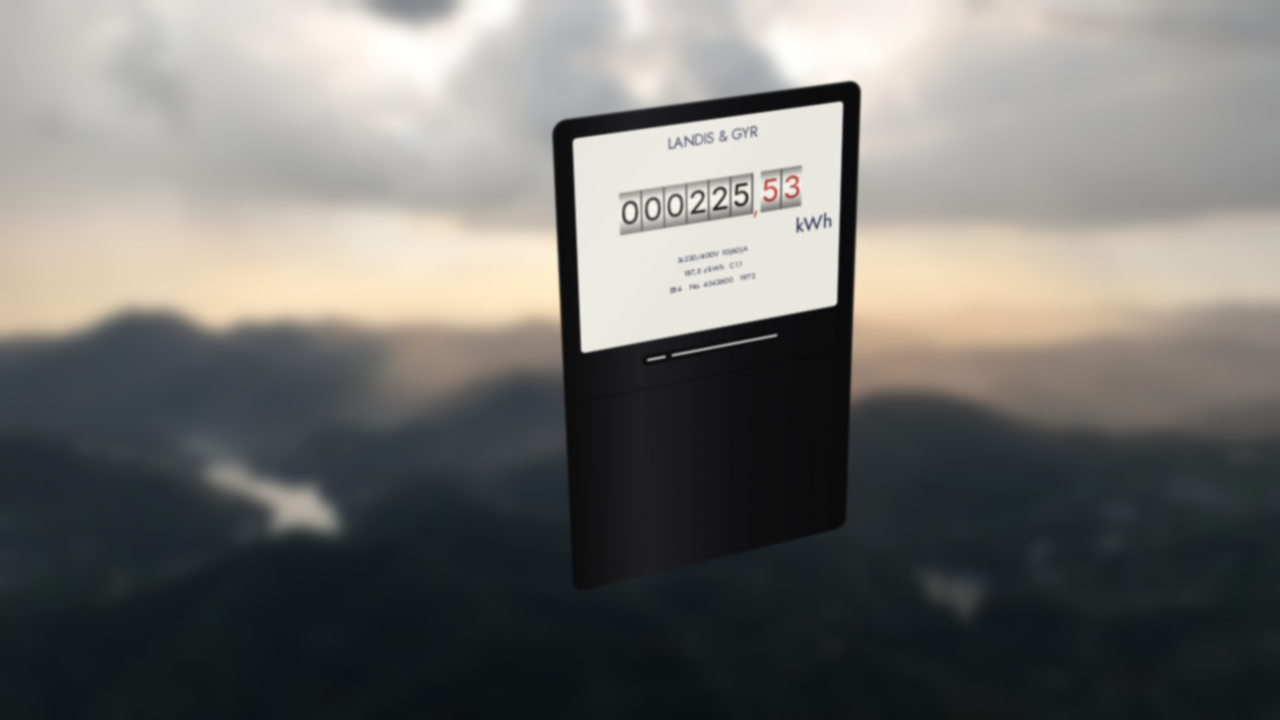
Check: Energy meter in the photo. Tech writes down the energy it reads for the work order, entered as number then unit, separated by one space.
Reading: 225.53 kWh
